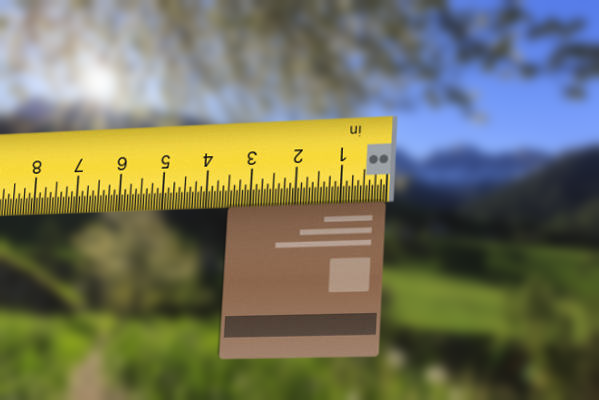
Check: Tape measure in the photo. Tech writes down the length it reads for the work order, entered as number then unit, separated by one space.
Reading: 3.5 in
